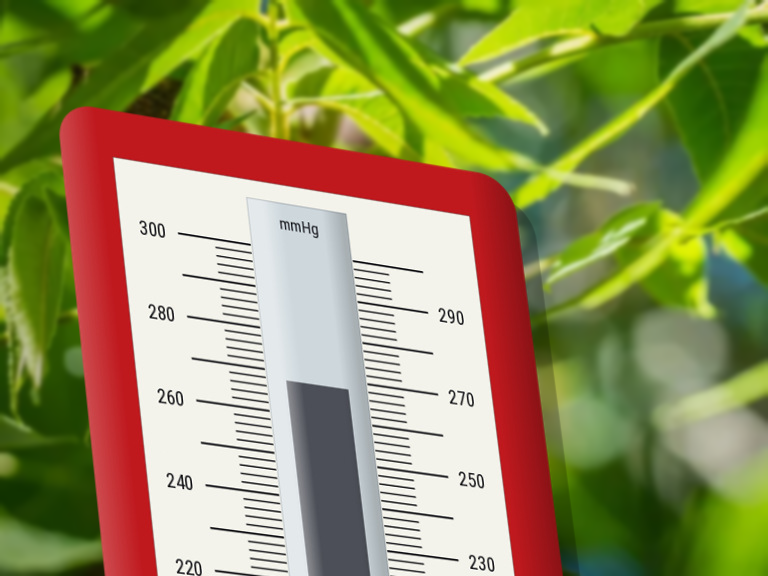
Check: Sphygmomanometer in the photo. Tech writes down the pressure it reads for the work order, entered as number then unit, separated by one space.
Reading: 268 mmHg
